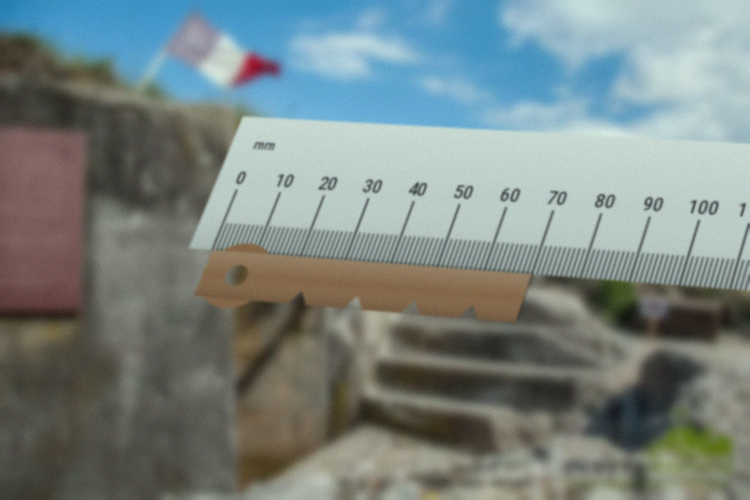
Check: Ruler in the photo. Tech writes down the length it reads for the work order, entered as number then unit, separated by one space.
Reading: 70 mm
